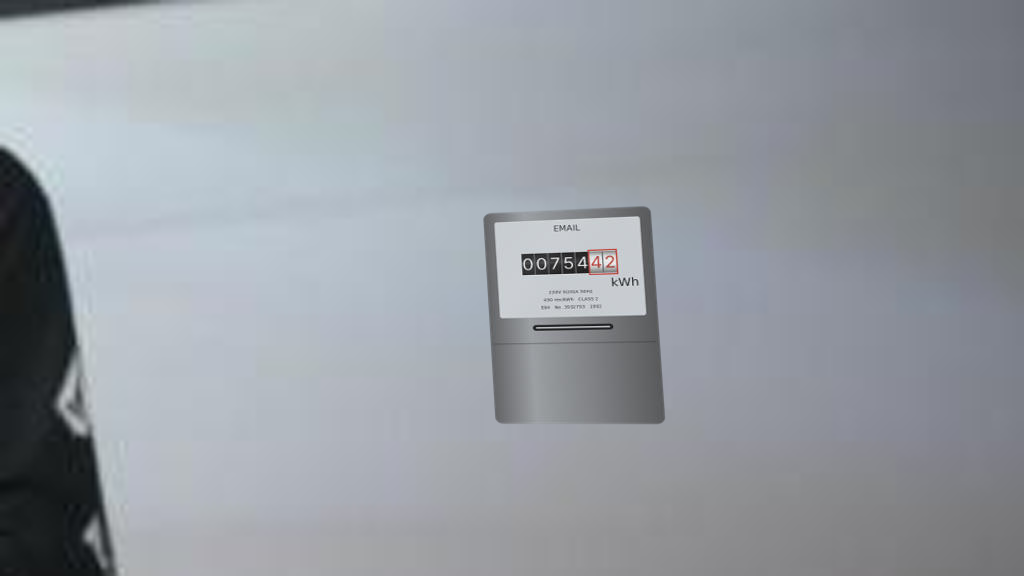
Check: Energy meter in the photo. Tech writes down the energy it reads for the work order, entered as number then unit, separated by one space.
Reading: 754.42 kWh
